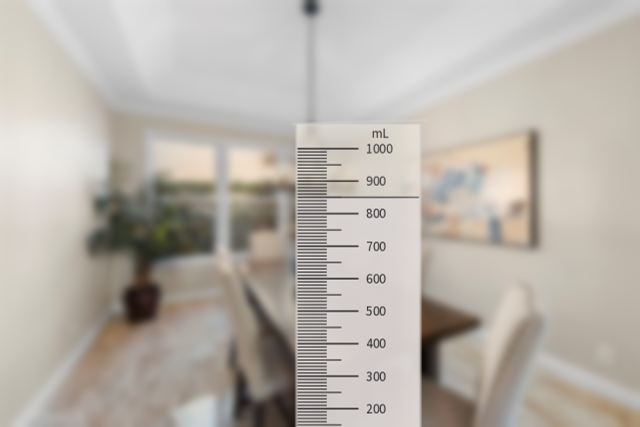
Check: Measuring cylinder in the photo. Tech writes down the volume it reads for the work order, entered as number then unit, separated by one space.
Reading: 850 mL
